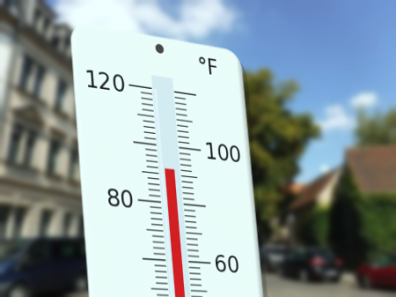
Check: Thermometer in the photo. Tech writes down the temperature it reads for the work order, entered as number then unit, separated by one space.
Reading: 92 °F
